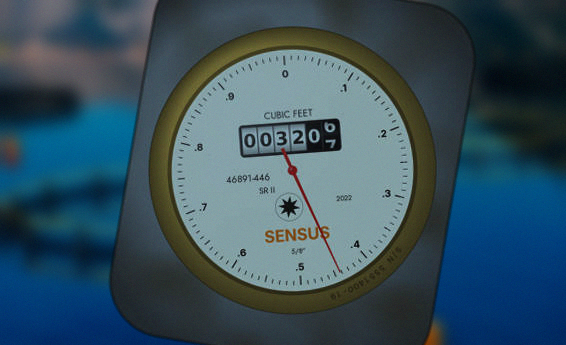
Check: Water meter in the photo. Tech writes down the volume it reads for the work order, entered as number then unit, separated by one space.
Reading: 3206.44 ft³
